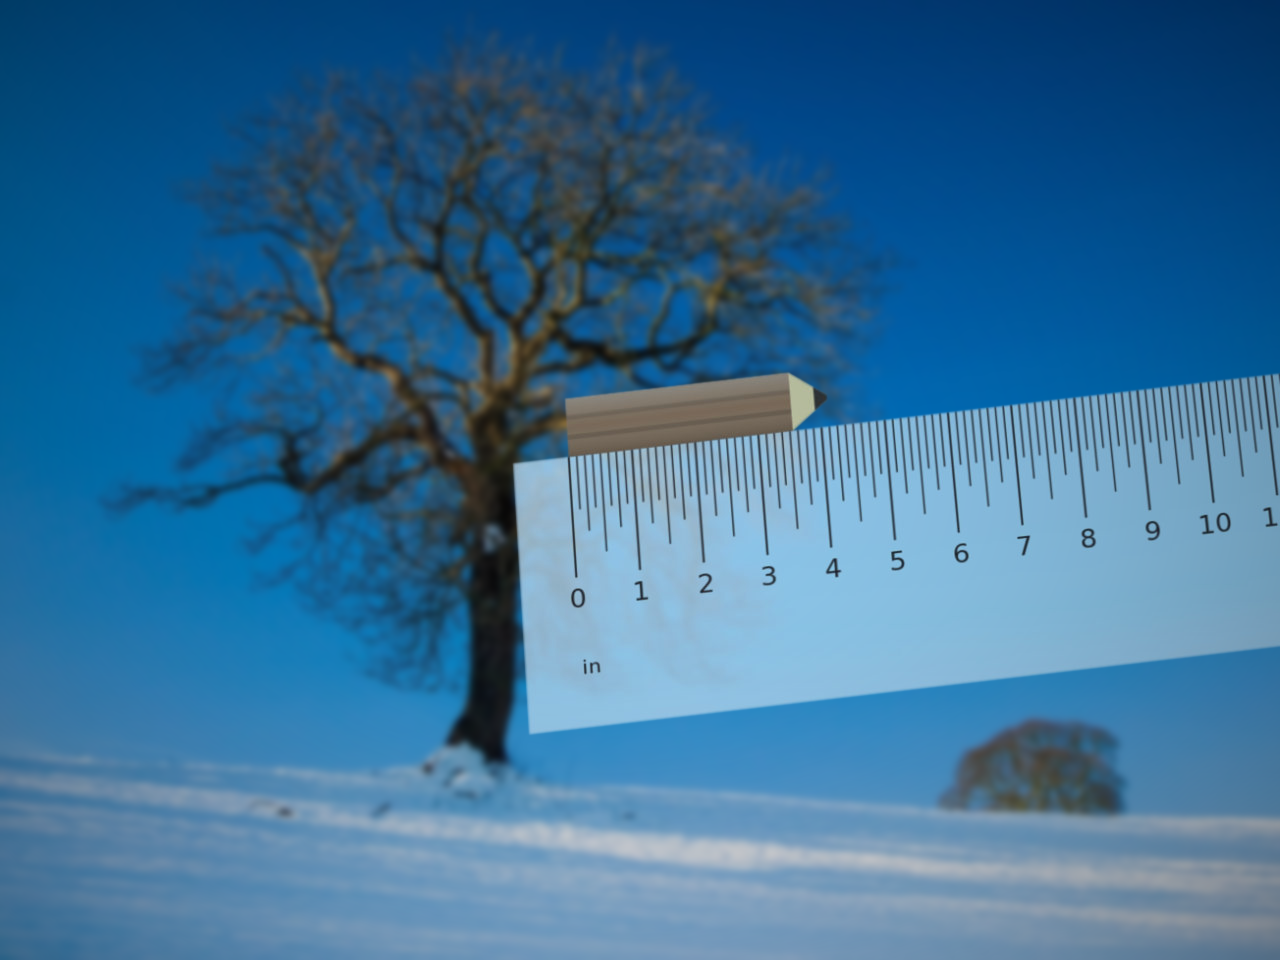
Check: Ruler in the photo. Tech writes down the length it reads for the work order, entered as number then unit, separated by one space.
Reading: 4.125 in
